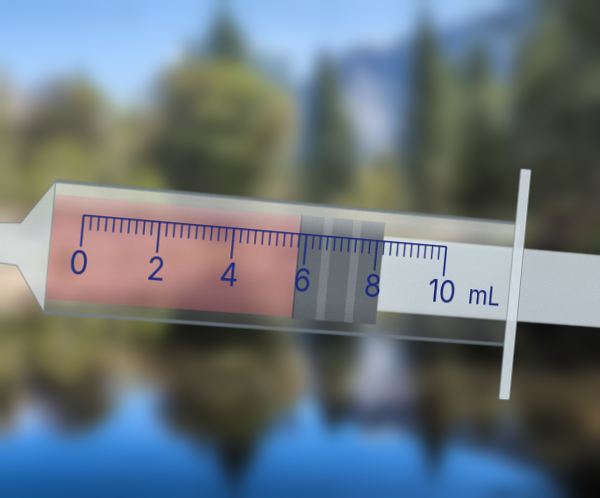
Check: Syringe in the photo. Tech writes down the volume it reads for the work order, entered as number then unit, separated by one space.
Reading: 5.8 mL
